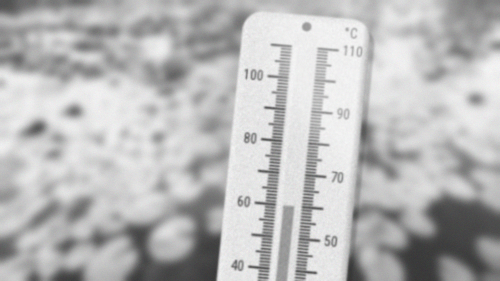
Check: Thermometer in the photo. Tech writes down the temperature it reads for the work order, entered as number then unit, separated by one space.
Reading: 60 °C
